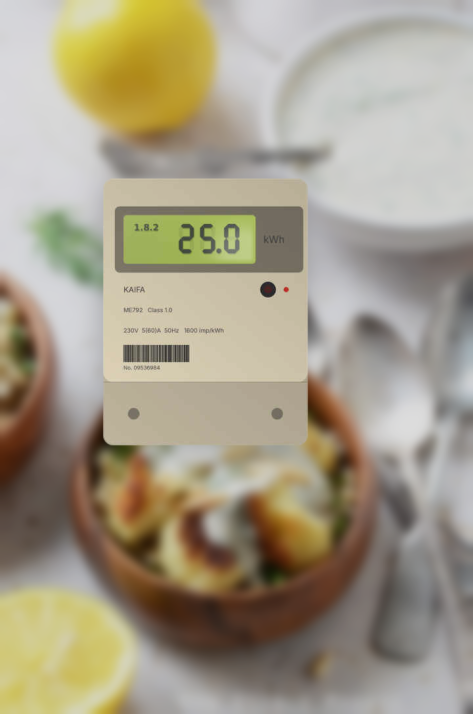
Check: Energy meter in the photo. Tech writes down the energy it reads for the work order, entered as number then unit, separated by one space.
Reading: 25.0 kWh
